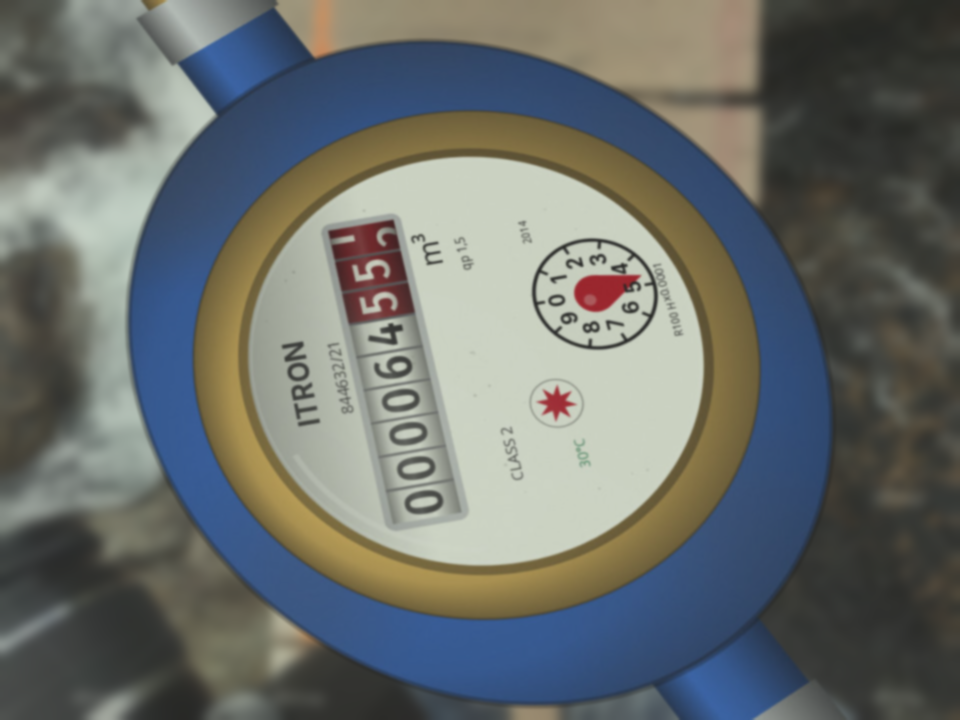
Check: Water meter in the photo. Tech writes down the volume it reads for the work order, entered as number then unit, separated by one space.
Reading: 64.5514 m³
